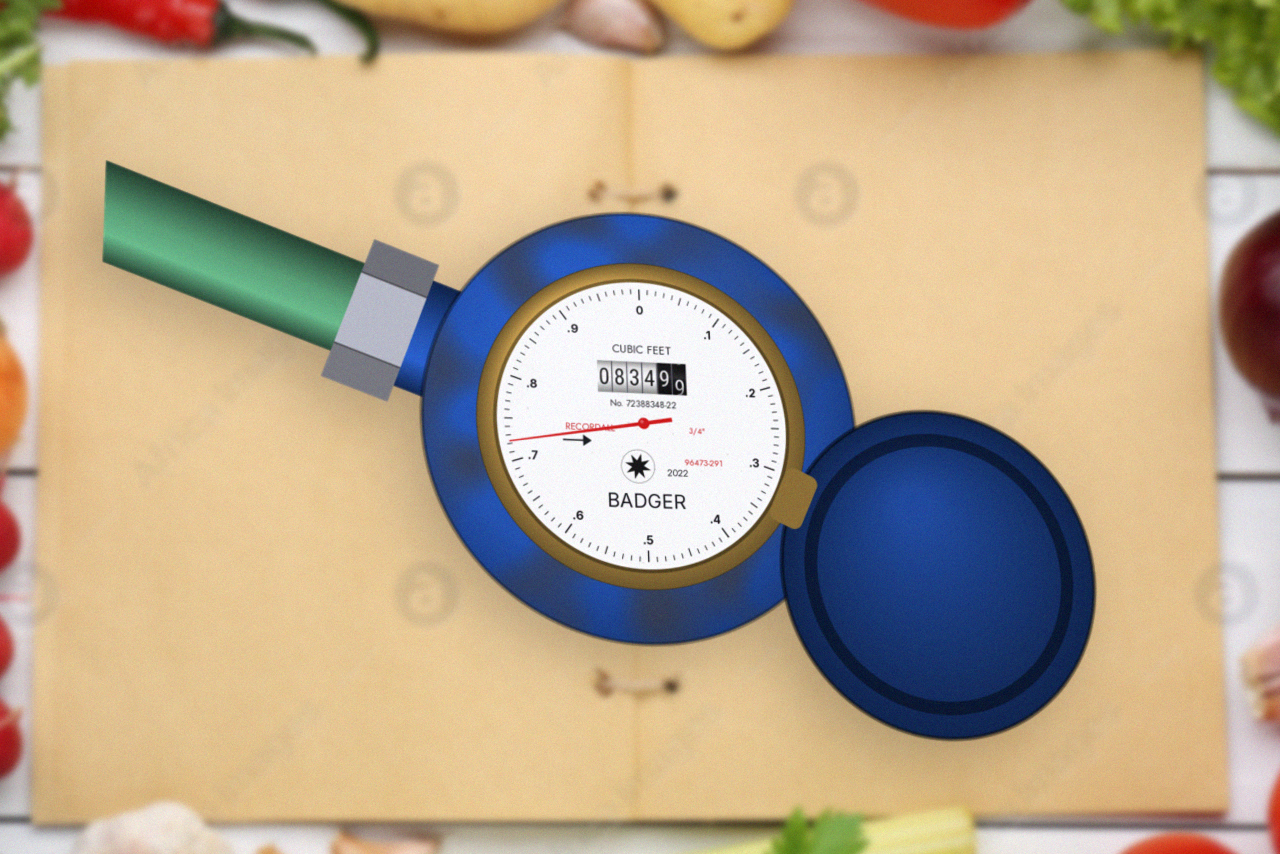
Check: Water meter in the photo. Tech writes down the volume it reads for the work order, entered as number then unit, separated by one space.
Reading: 83498.72 ft³
